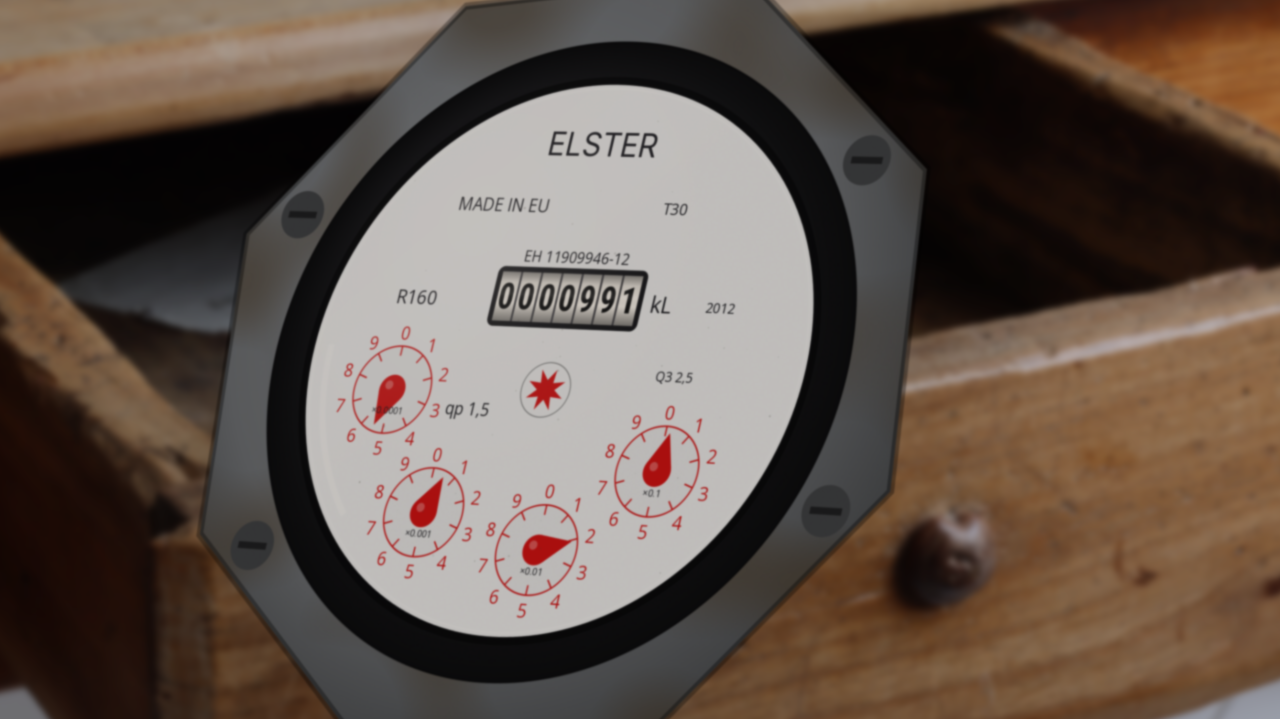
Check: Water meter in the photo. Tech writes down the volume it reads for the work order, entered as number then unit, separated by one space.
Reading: 991.0205 kL
